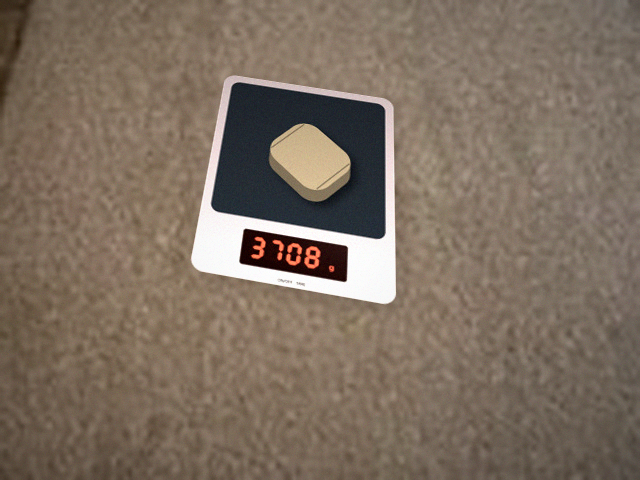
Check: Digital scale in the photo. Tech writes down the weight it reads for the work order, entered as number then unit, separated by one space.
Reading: 3708 g
